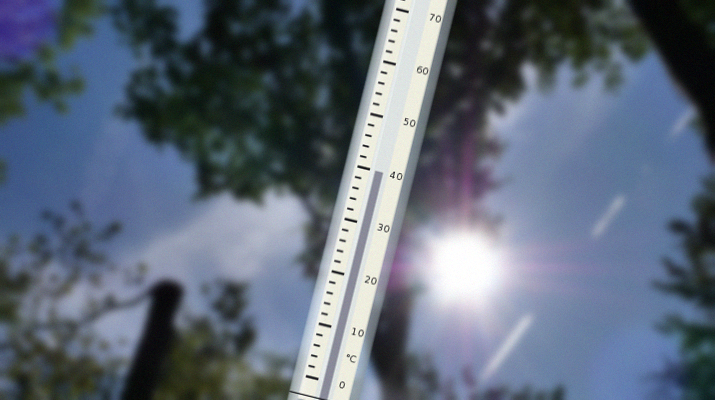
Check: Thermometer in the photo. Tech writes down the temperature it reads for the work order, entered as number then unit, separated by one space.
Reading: 40 °C
